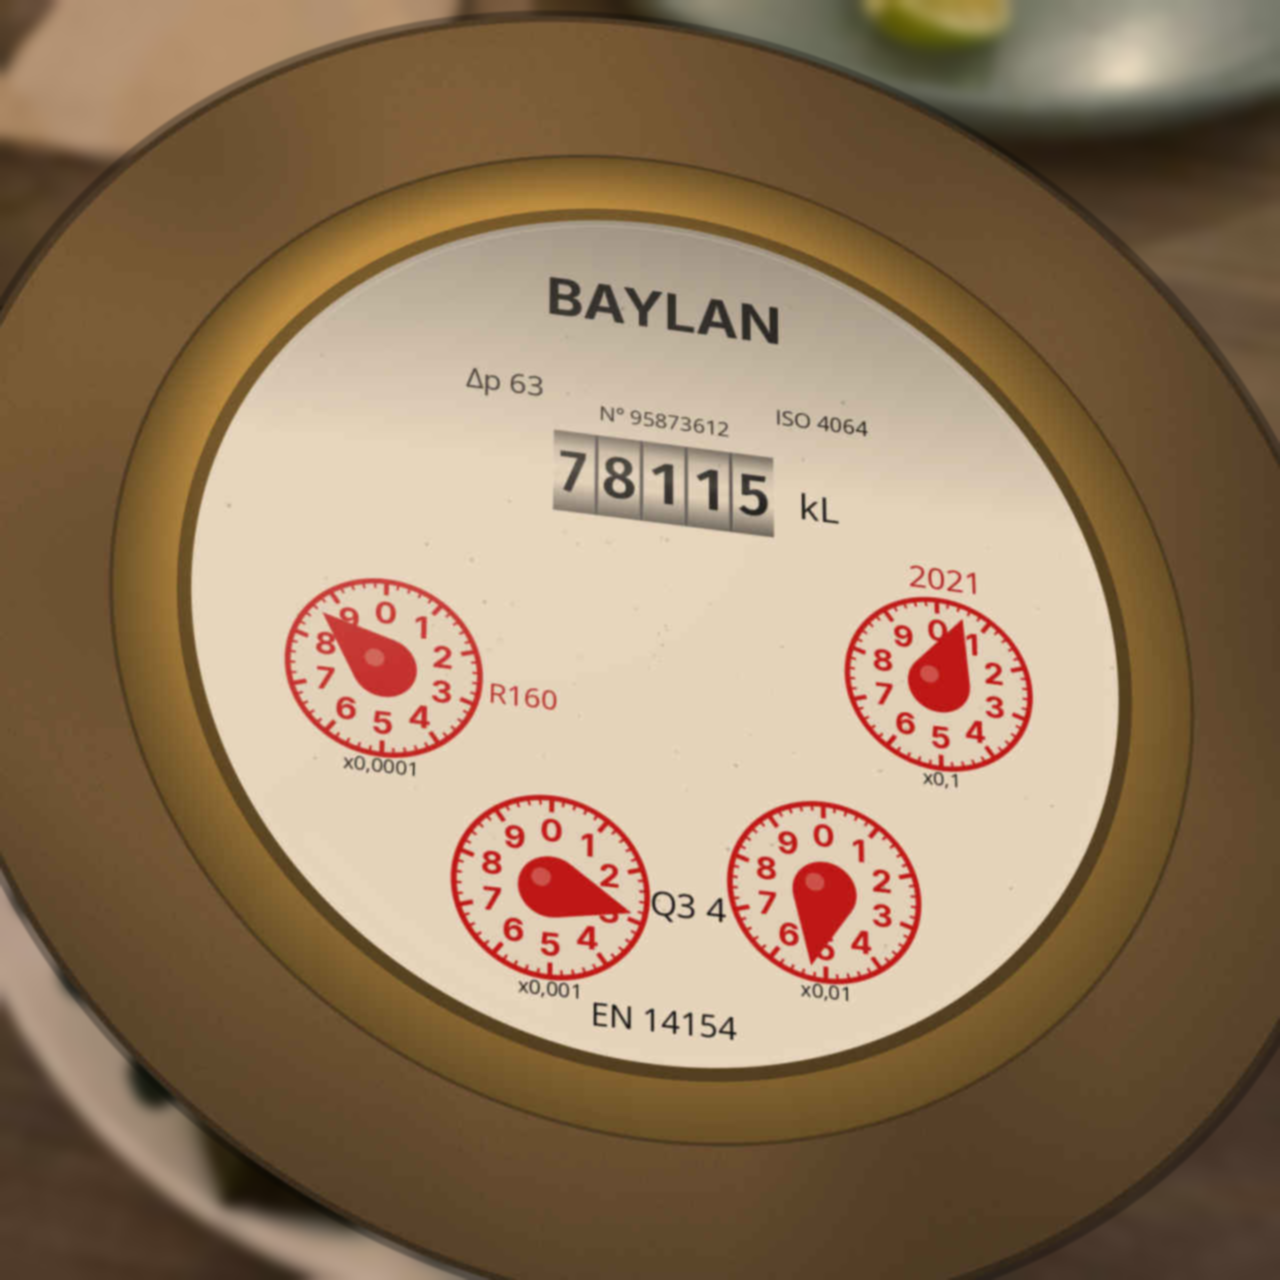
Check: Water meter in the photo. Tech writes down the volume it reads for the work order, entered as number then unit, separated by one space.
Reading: 78115.0528 kL
